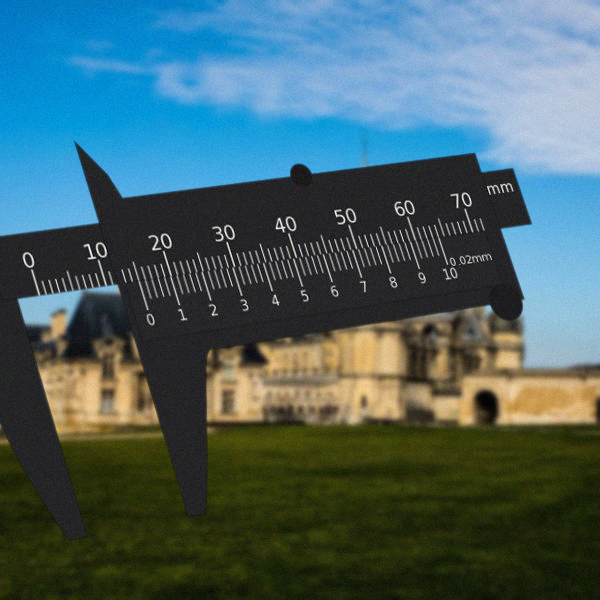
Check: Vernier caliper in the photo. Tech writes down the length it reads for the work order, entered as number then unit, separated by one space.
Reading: 15.0 mm
